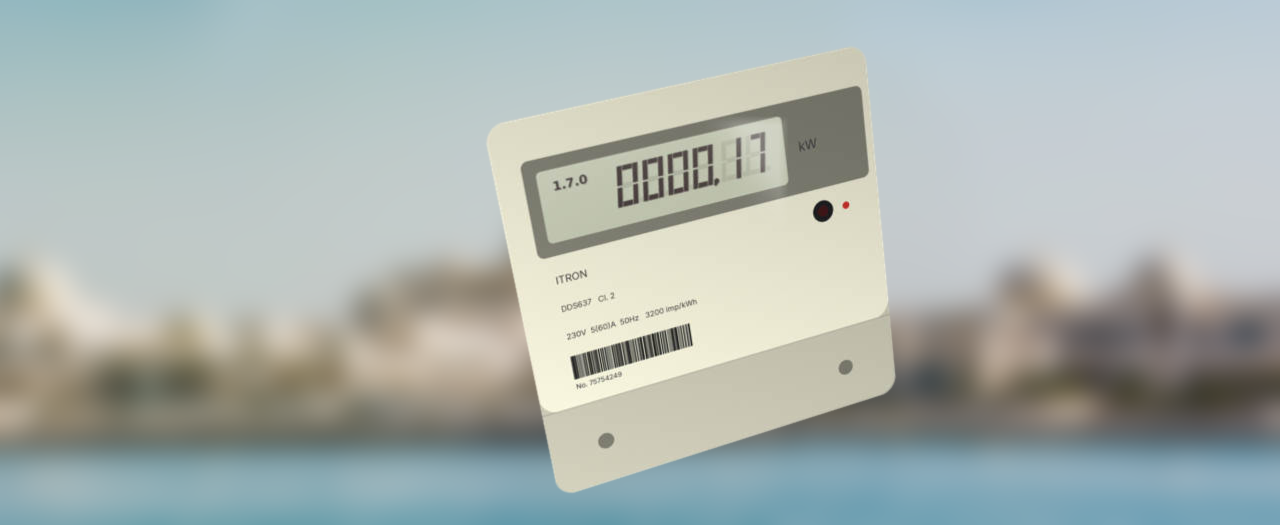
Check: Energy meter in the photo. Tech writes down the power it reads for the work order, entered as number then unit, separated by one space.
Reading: 0.17 kW
